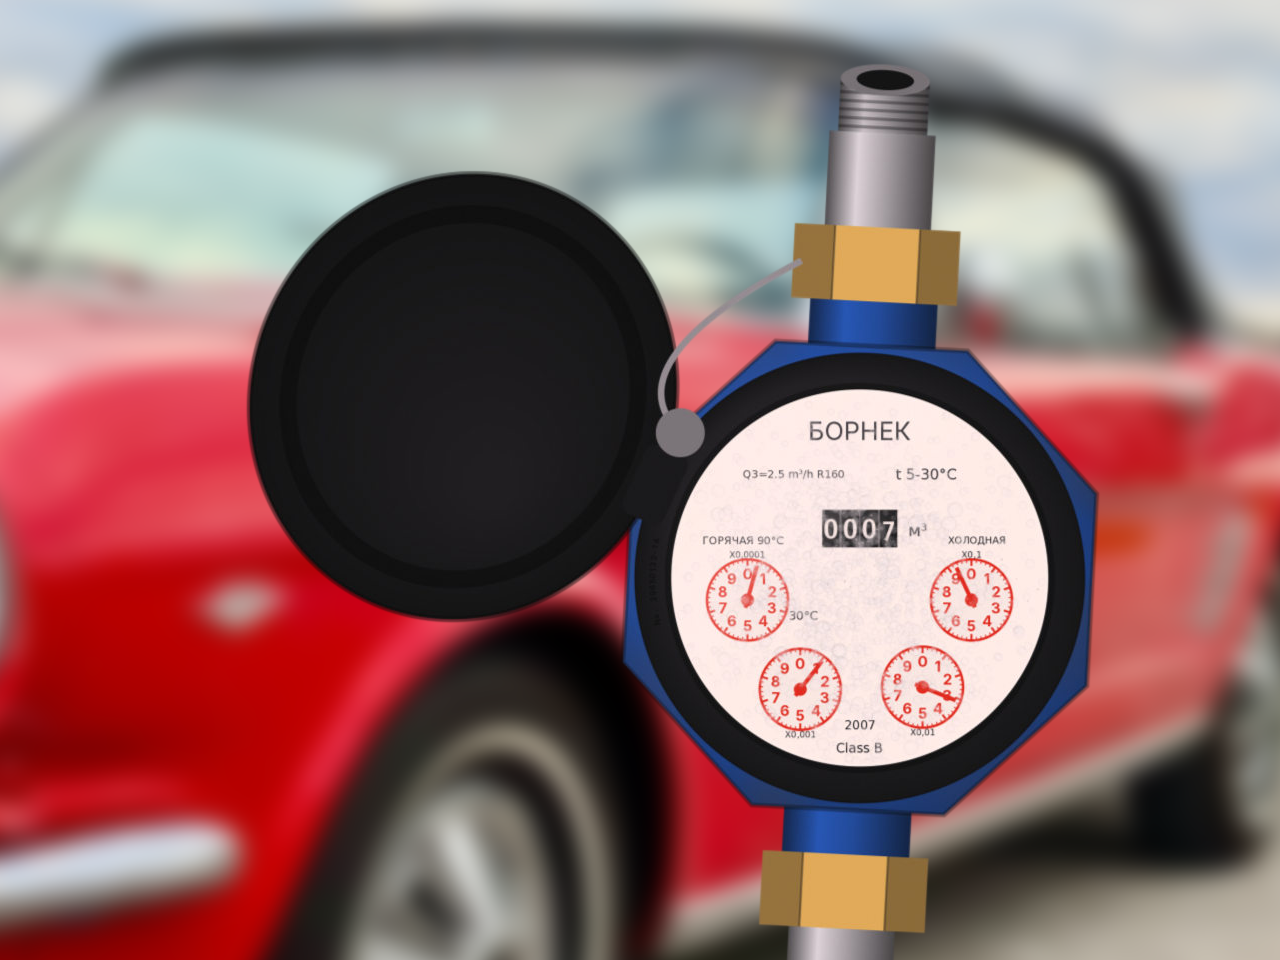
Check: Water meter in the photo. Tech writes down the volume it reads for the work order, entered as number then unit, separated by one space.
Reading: 6.9310 m³
